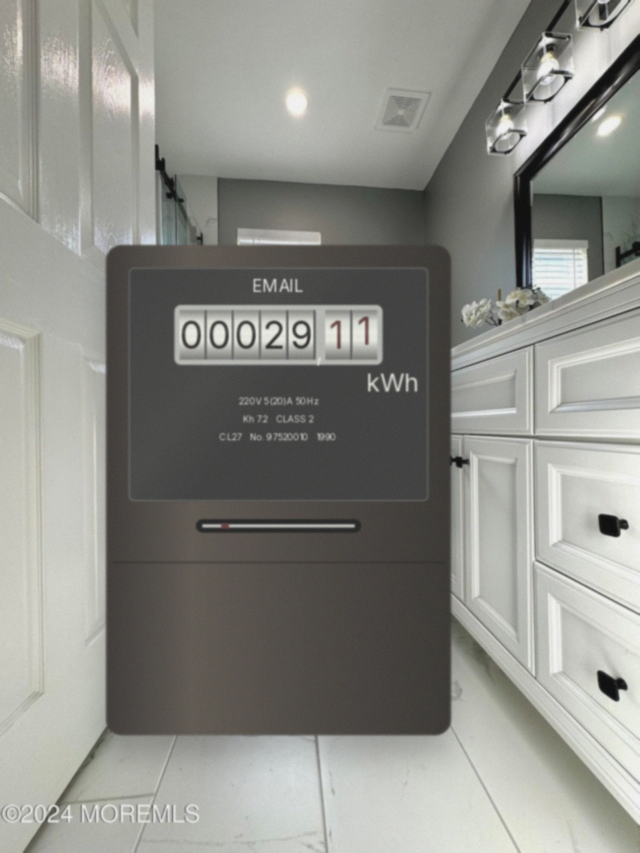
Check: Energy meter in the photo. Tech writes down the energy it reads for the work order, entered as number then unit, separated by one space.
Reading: 29.11 kWh
